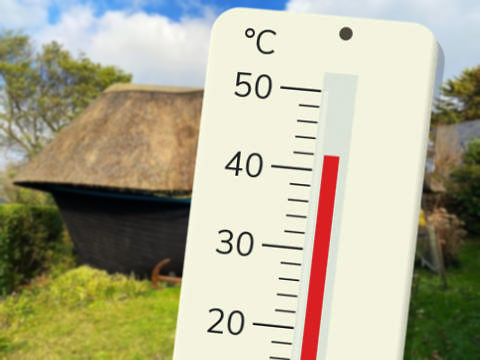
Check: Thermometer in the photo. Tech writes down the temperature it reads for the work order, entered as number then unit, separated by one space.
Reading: 42 °C
